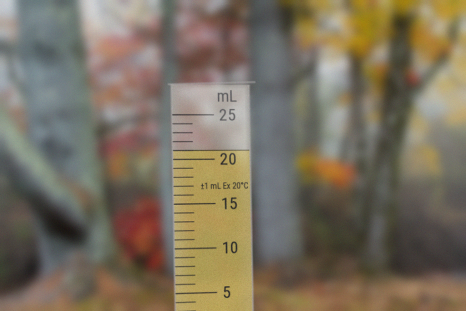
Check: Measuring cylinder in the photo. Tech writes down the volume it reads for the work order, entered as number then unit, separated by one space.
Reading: 21 mL
